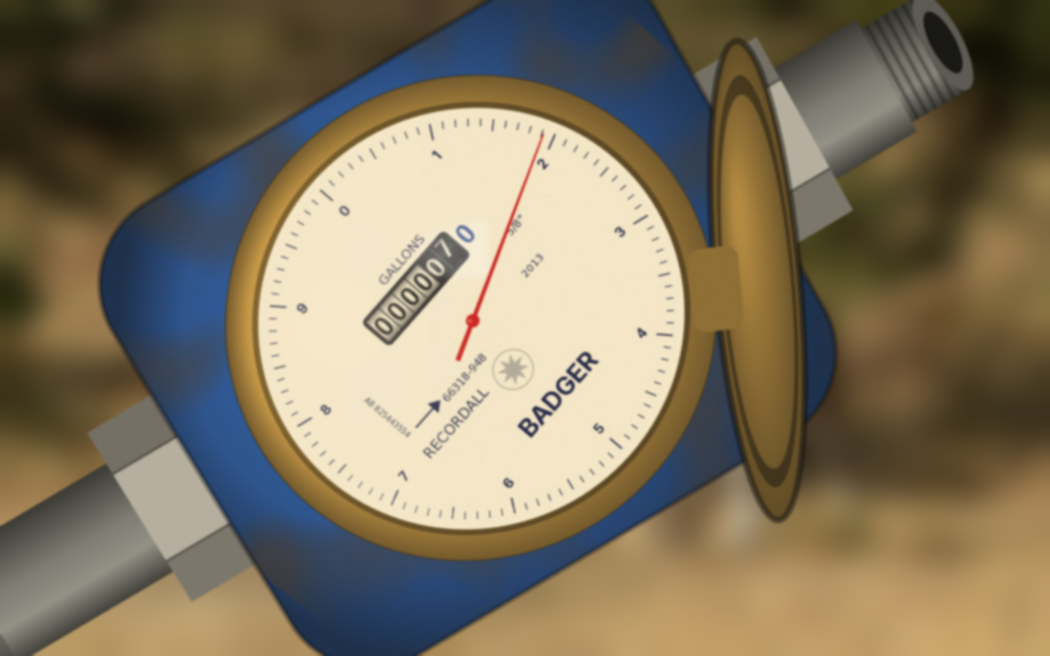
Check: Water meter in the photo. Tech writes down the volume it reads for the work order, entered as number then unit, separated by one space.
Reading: 71.9 gal
